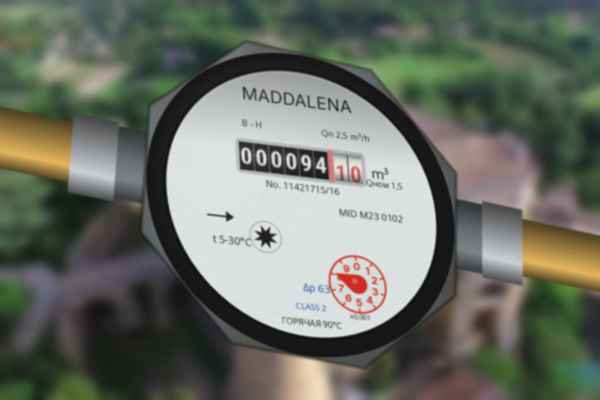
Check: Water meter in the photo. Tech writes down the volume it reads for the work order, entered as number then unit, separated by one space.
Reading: 94.098 m³
